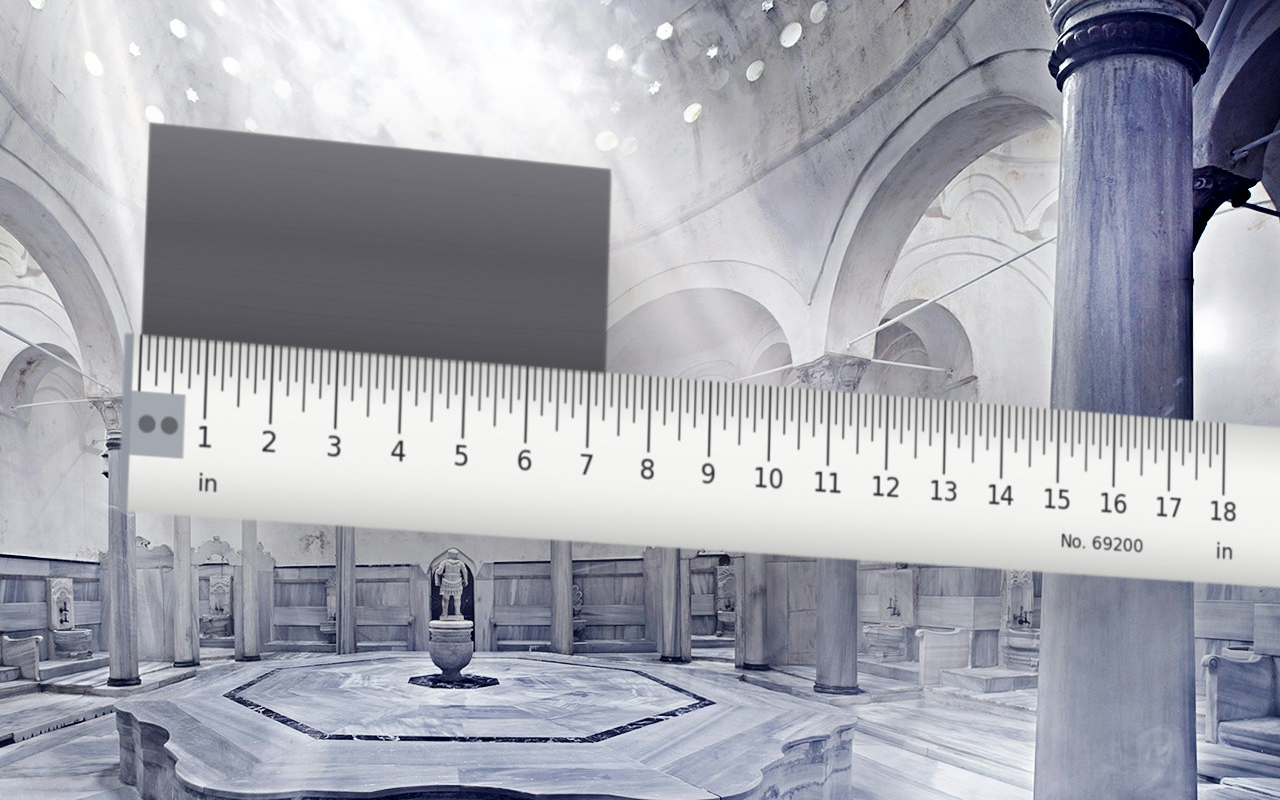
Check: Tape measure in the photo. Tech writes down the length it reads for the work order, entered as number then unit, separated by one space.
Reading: 7.25 in
